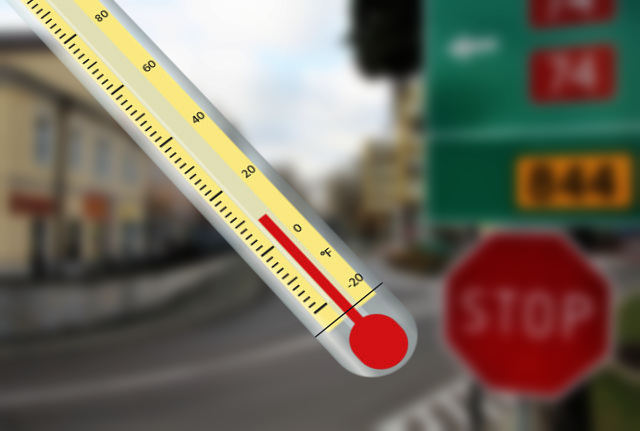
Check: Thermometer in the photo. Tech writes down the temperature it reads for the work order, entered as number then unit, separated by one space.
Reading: 8 °F
